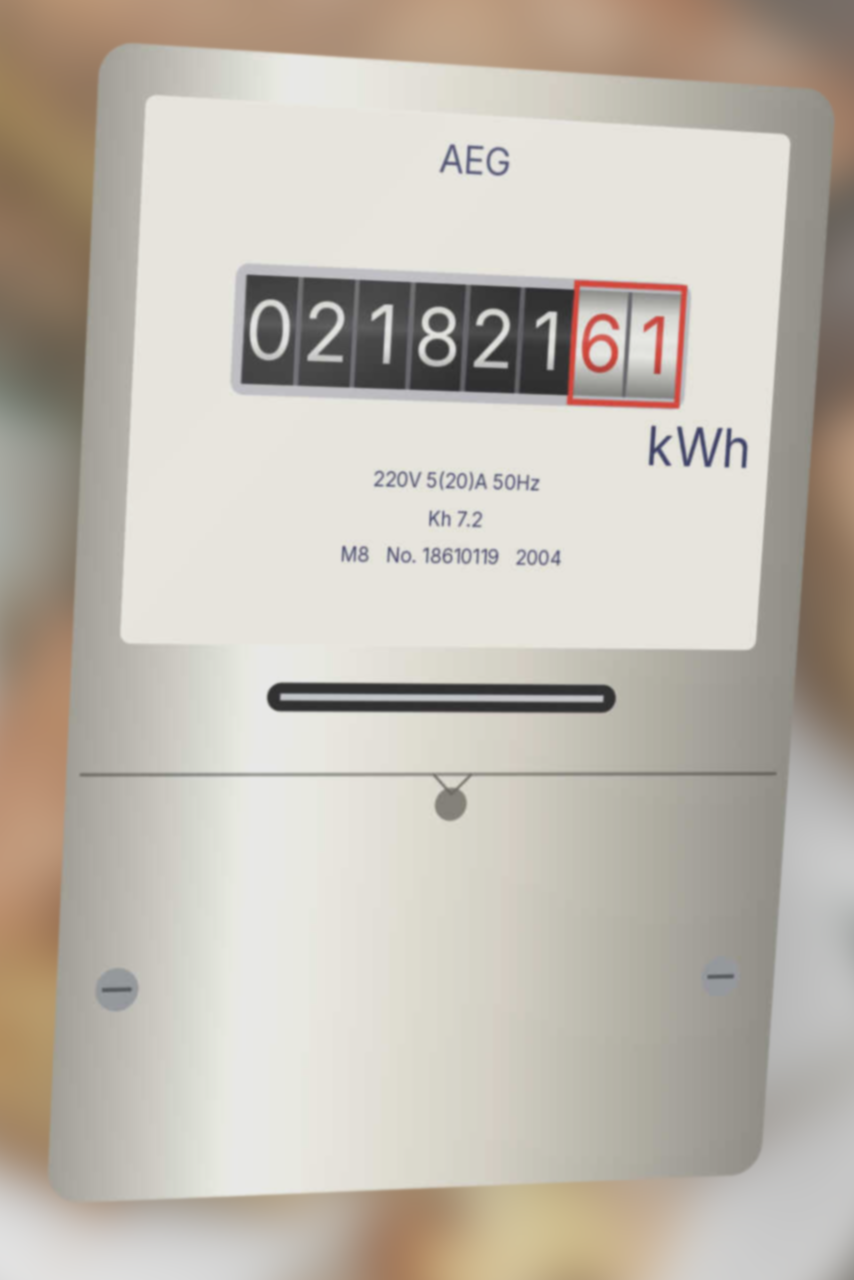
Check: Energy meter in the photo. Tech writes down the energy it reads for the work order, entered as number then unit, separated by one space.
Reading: 21821.61 kWh
